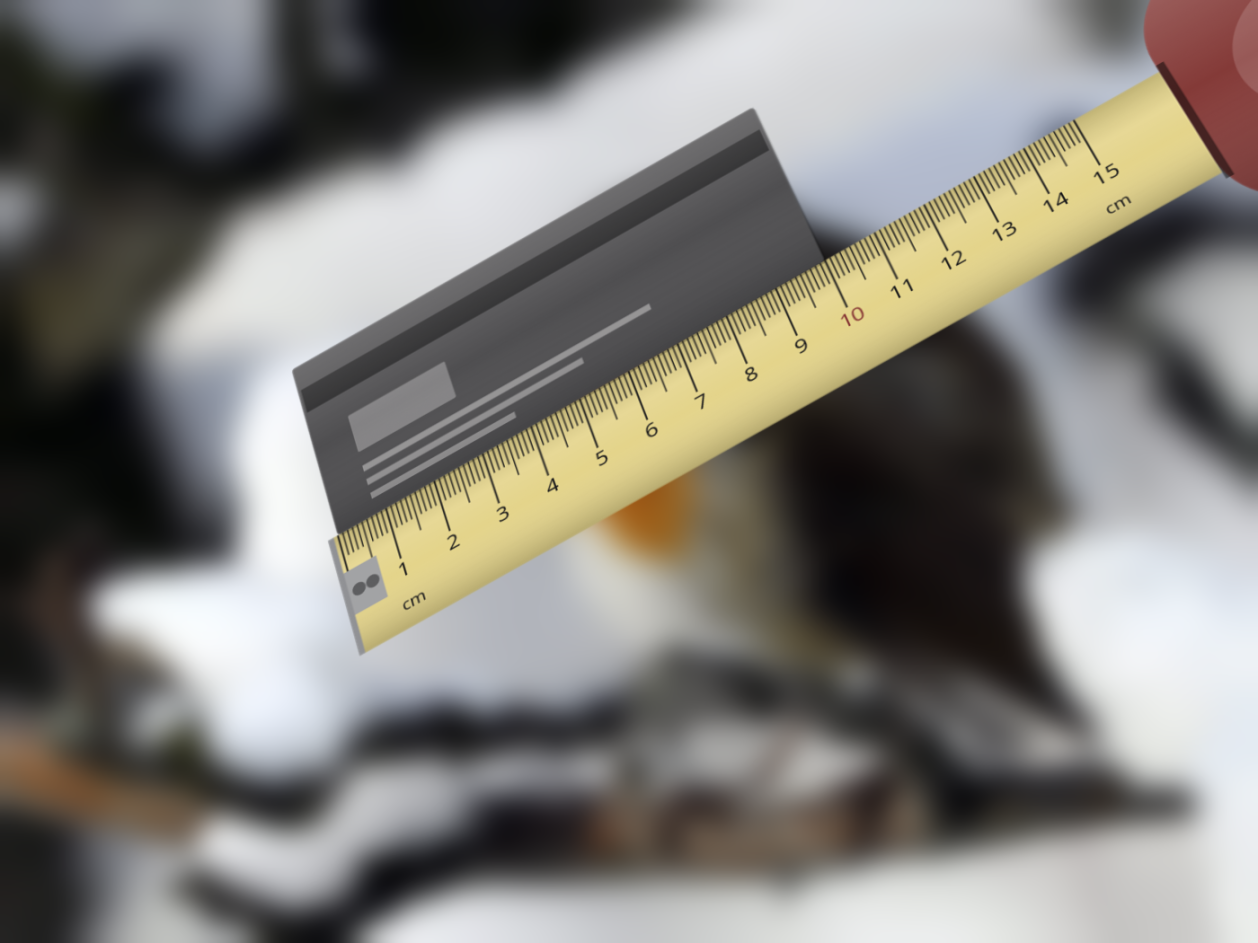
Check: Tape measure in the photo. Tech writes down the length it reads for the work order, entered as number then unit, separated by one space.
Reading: 10 cm
